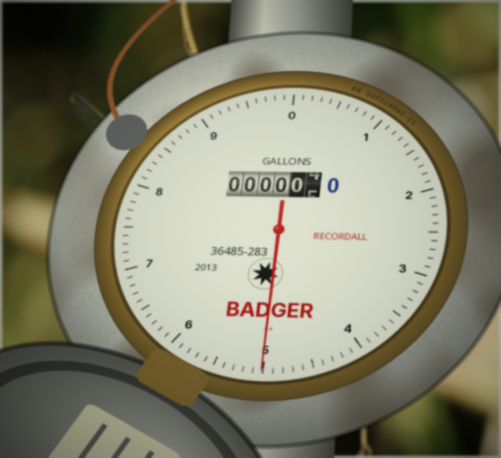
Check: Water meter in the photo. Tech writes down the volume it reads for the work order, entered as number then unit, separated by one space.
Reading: 45.0 gal
